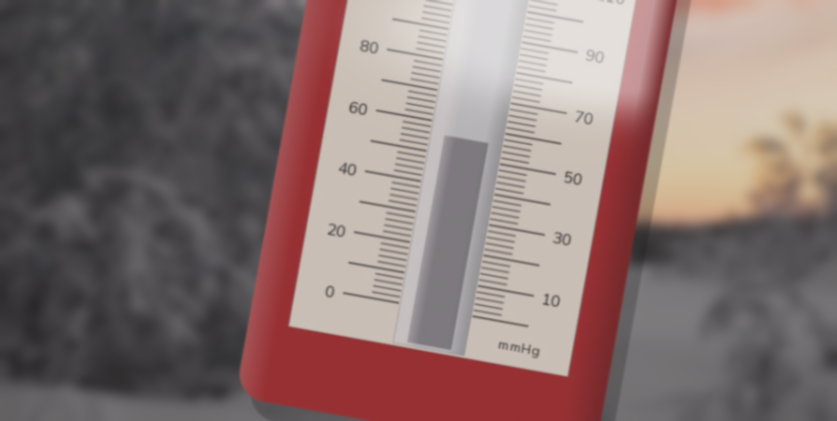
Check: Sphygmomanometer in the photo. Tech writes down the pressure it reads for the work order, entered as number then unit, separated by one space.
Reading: 56 mmHg
